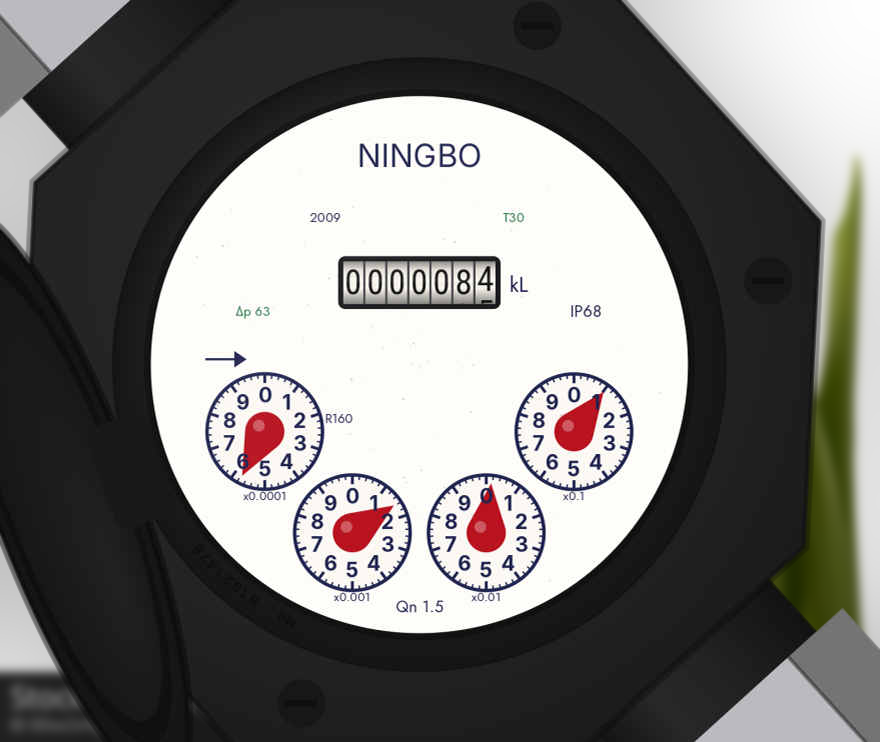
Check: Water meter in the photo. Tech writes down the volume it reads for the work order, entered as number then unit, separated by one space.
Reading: 84.1015 kL
